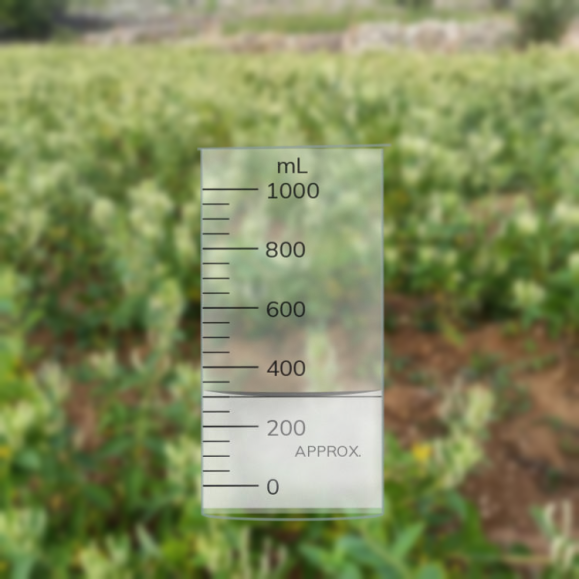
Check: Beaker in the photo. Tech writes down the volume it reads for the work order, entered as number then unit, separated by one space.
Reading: 300 mL
